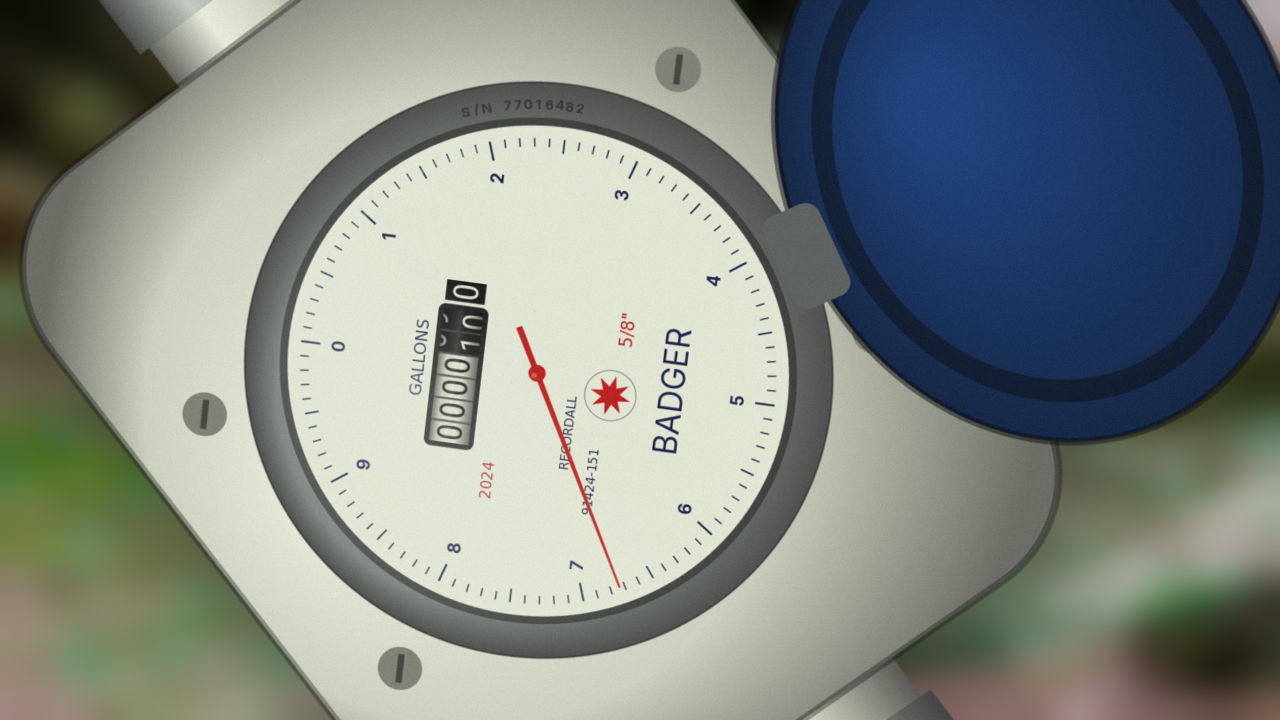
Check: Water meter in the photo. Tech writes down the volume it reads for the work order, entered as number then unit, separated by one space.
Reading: 96.7 gal
